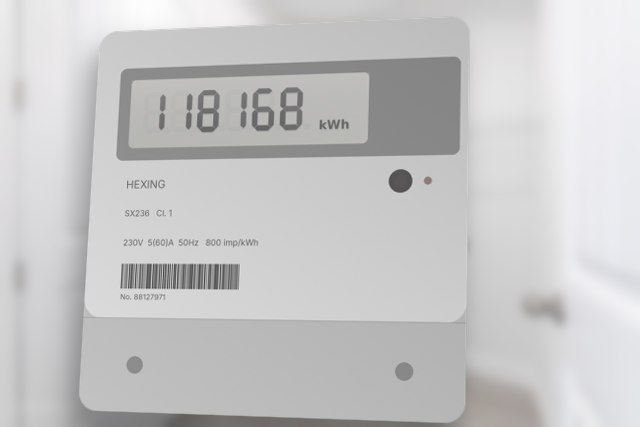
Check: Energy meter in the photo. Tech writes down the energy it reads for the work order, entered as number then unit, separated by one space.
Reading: 118168 kWh
